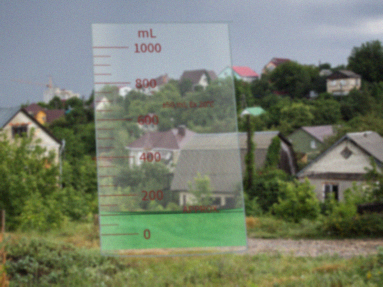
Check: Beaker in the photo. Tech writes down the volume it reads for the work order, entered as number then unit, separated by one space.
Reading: 100 mL
